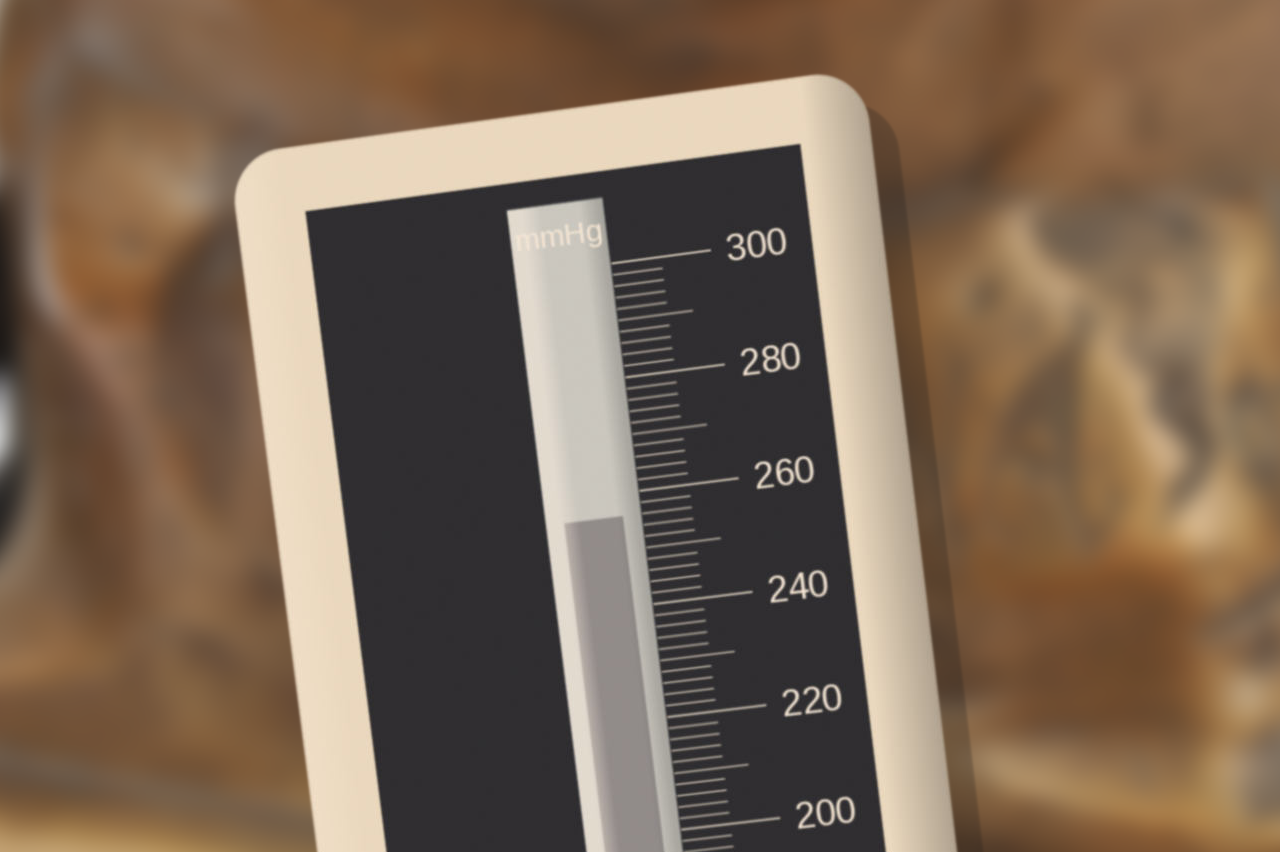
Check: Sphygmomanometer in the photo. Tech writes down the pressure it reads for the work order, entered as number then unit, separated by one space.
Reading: 256 mmHg
